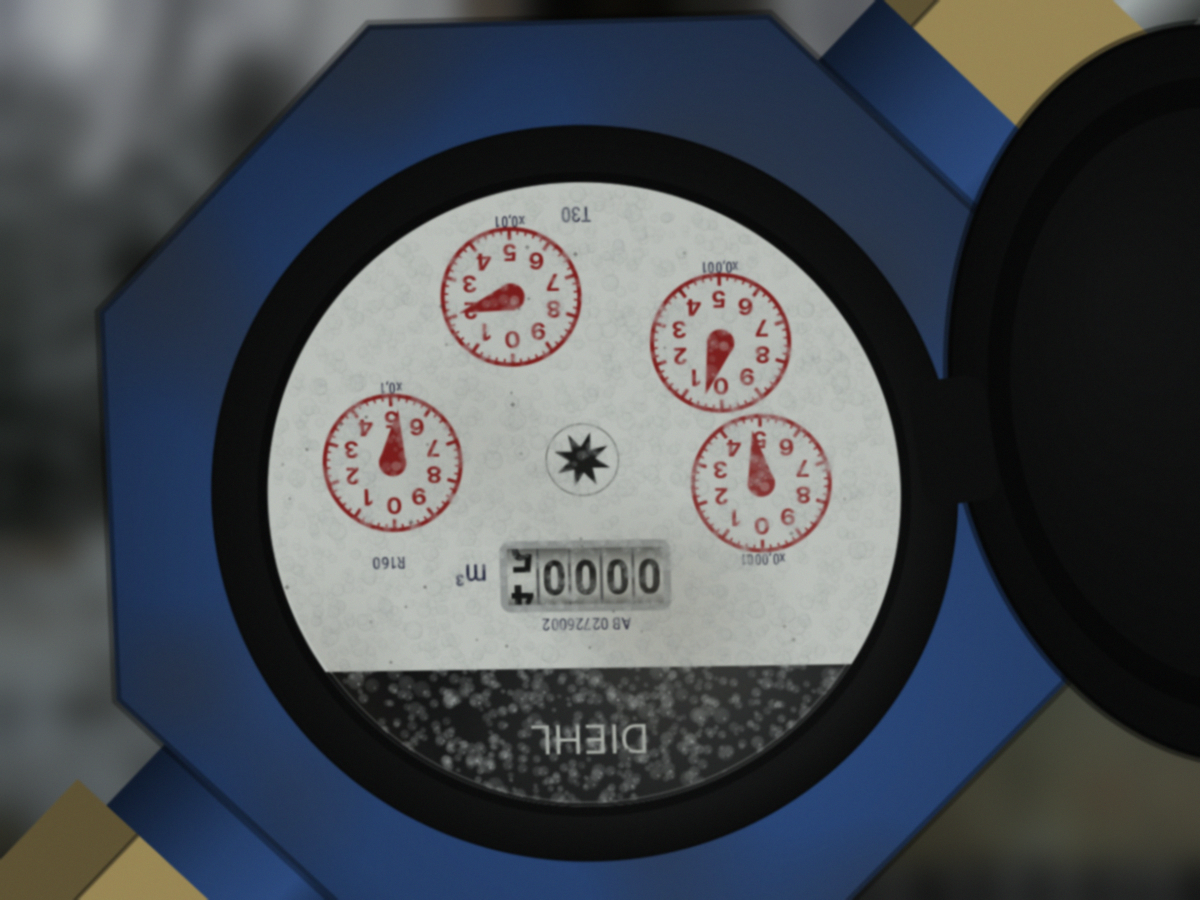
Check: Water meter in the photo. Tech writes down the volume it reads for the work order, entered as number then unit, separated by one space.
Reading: 4.5204 m³
